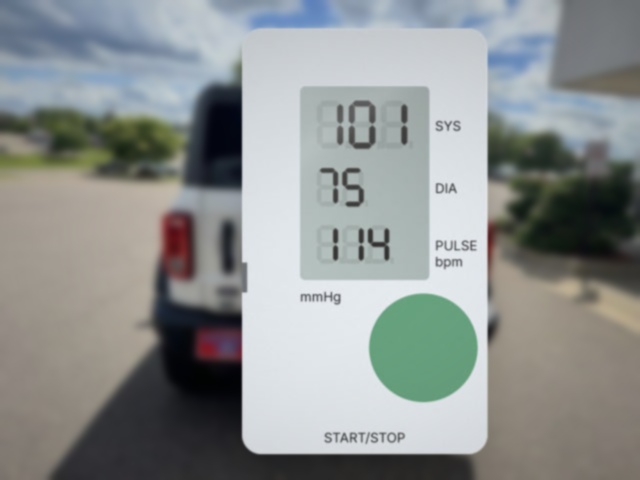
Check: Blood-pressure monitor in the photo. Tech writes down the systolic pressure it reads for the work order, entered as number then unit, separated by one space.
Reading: 101 mmHg
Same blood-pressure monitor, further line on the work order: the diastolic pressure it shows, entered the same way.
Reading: 75 mmHg
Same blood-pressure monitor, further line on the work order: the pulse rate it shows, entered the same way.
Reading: 114 bpm
